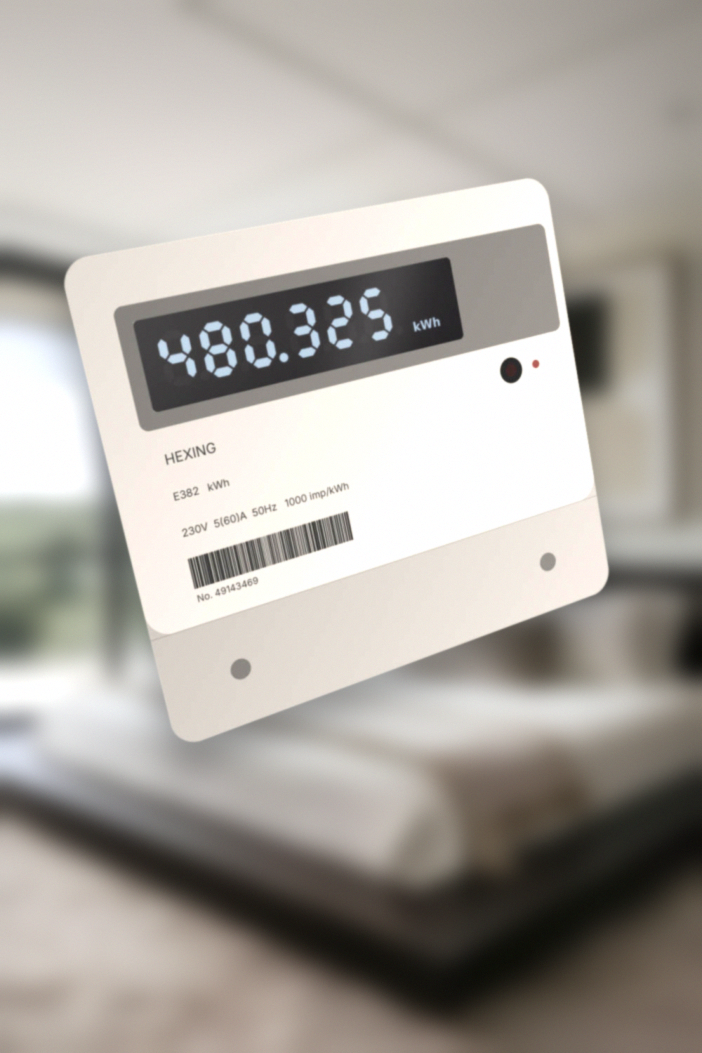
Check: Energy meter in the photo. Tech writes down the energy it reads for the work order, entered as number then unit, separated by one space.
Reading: 480.325 kWh
